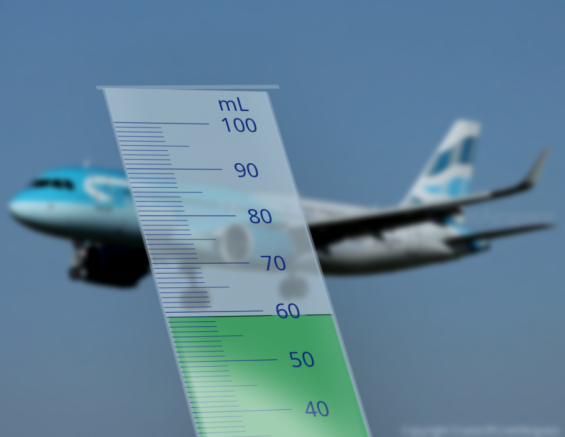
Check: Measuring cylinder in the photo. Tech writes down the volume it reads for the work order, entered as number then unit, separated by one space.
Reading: 59 mL
